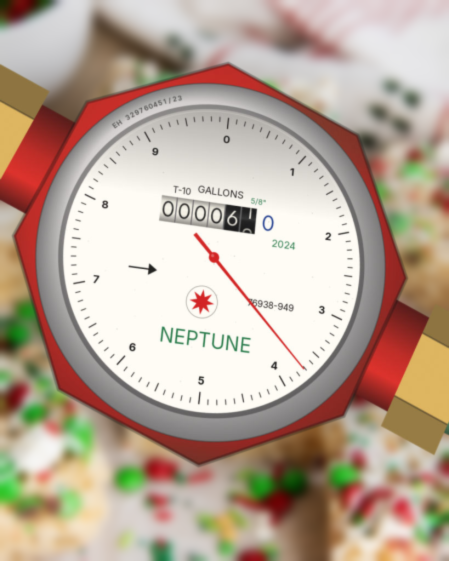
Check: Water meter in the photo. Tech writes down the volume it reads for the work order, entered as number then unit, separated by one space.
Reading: 613.7 gal
